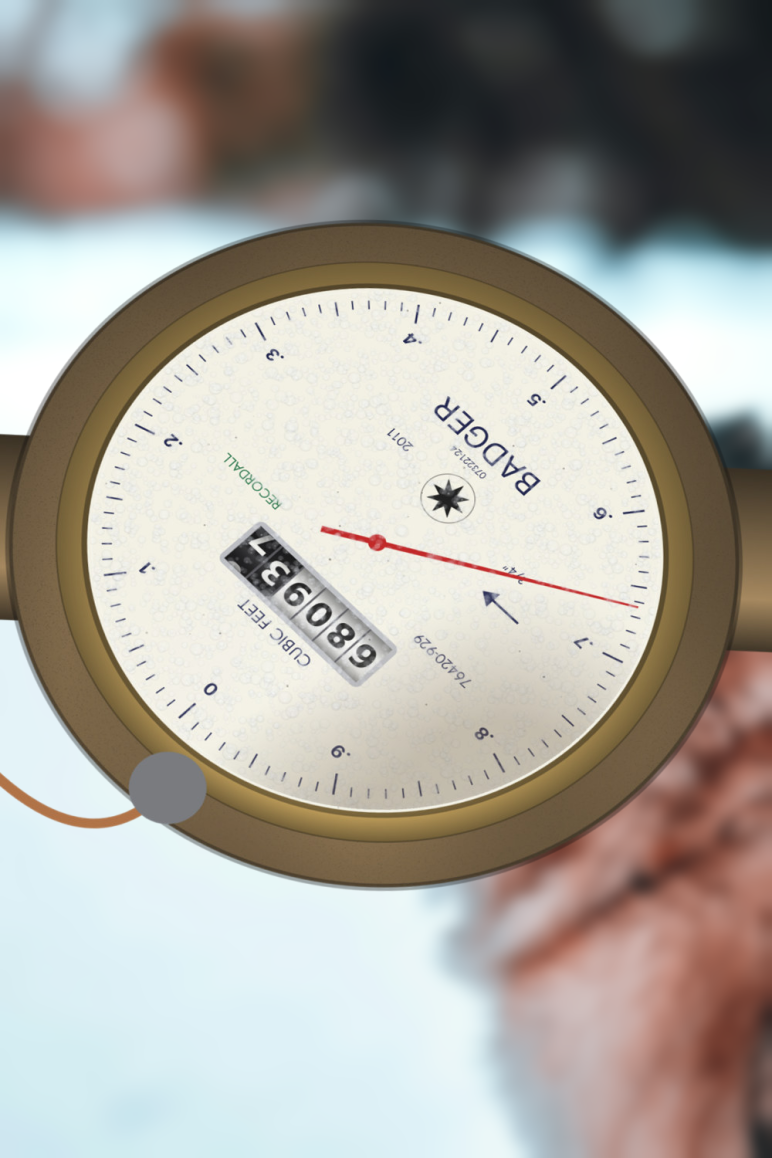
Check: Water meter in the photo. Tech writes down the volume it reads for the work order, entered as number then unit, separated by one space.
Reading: 680936.66 ft³
